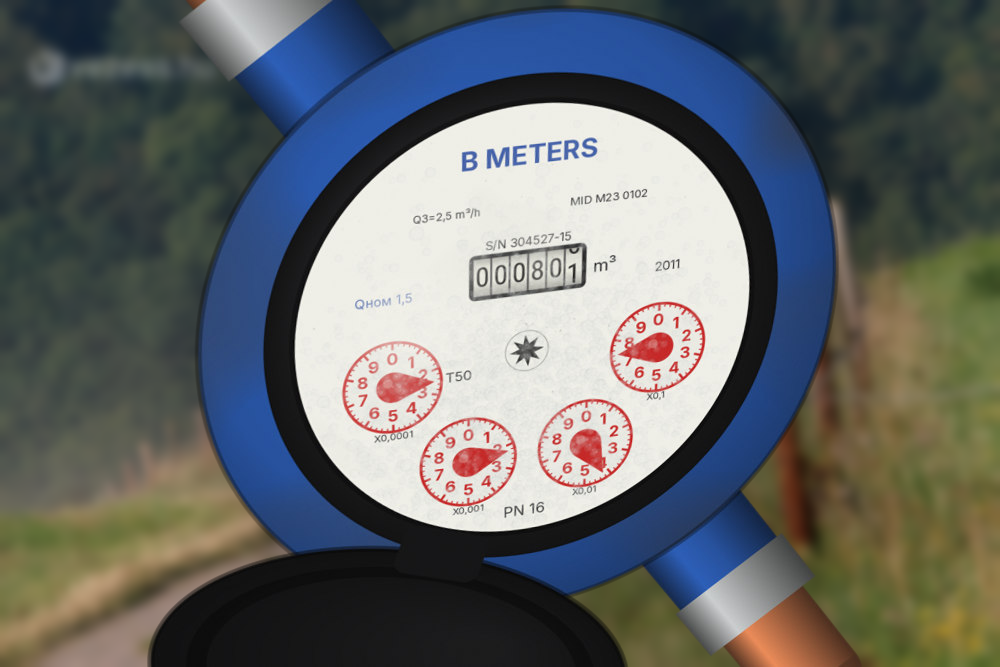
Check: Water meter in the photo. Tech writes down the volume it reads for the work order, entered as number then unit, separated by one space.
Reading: 800.7422 m³
